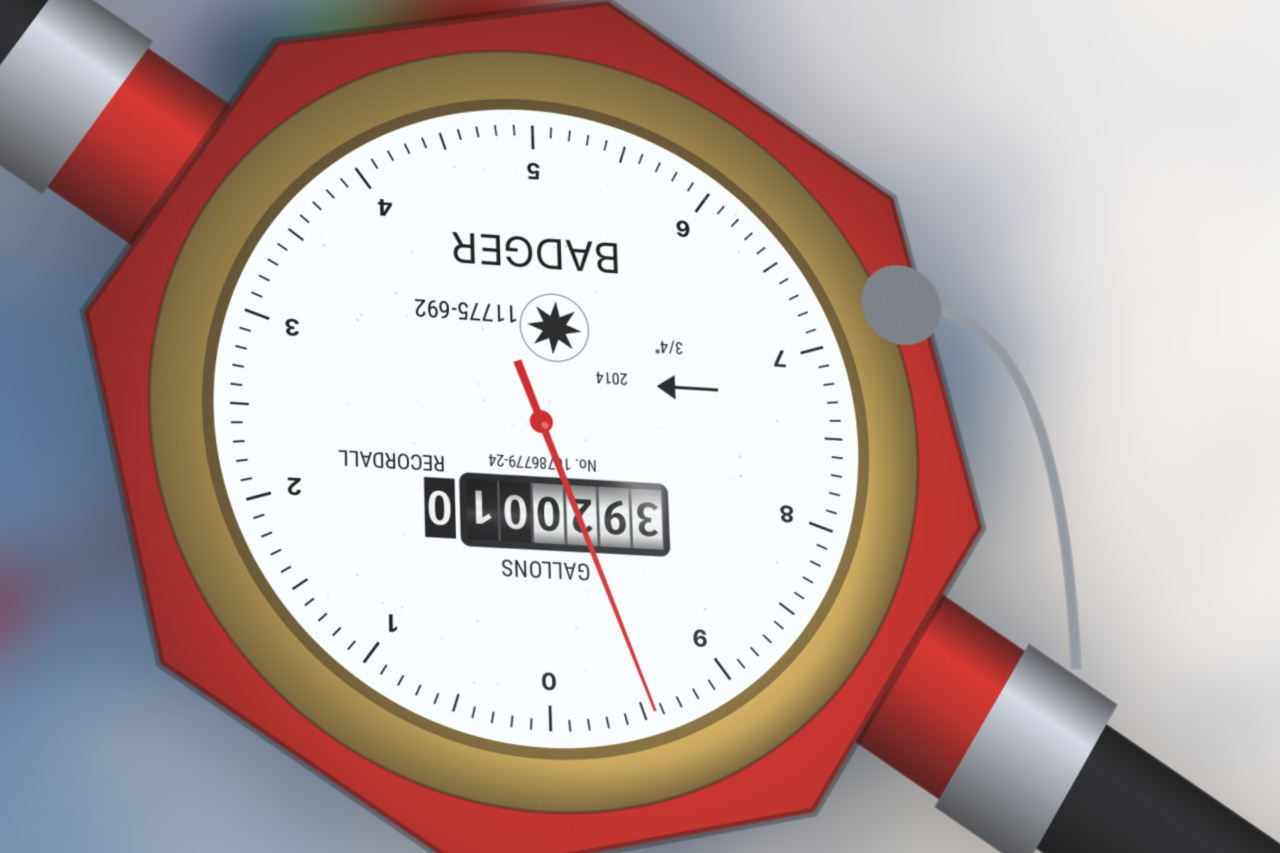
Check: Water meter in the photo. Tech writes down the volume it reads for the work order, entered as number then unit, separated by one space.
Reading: 3920009.4 gal
